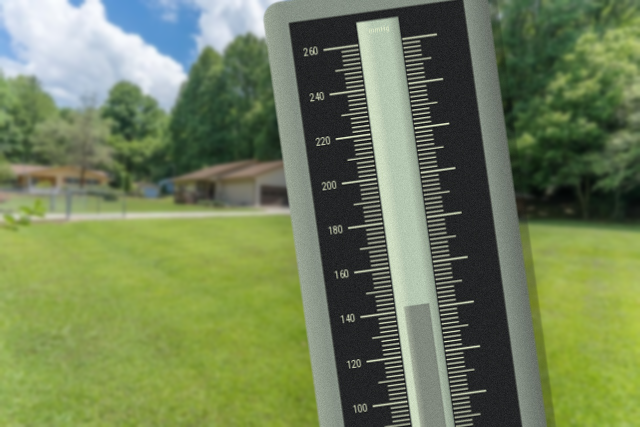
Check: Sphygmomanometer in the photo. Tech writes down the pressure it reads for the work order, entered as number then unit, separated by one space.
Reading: 142 mmHg
